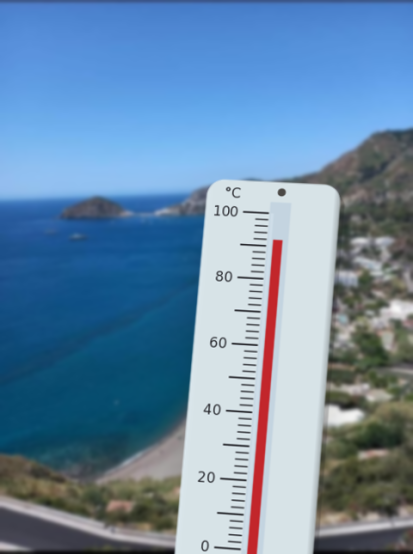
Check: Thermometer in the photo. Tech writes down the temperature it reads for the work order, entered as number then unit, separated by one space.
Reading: 92 °C
